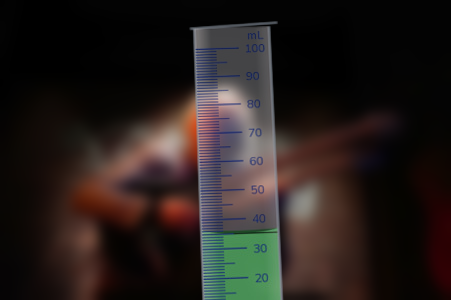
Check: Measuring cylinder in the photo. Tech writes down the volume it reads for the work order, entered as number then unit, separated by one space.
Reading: 35 mL
